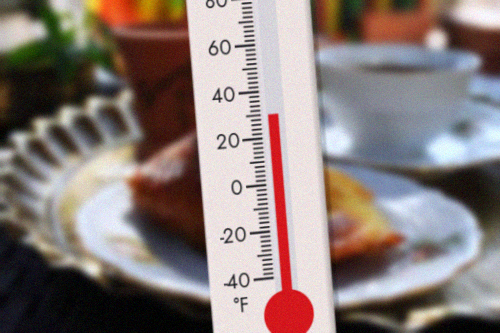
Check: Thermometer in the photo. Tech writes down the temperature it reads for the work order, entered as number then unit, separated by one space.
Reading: 30 °F
